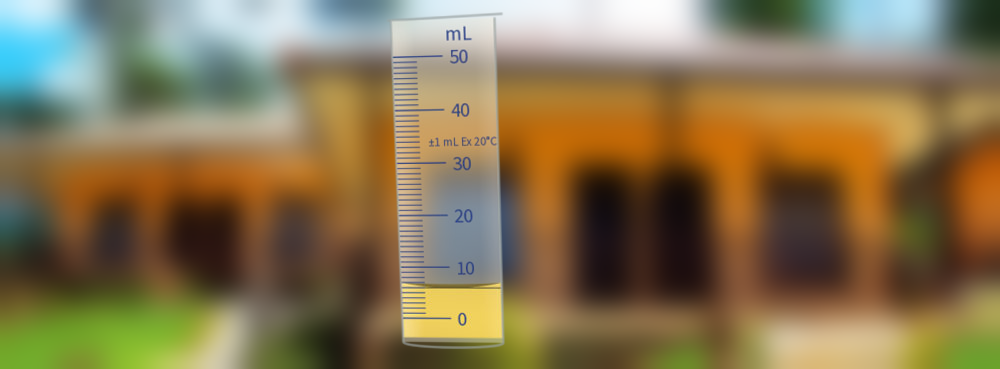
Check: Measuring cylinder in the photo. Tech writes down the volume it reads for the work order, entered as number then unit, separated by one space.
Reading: 6 mL
